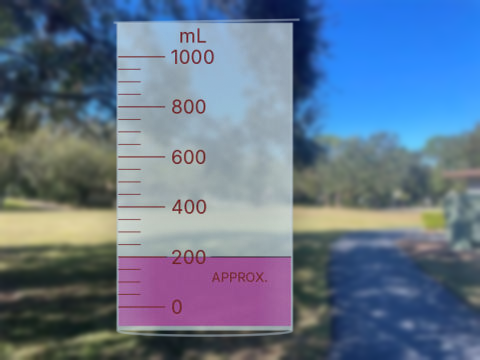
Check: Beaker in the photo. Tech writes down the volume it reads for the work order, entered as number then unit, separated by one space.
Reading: 200 mL
